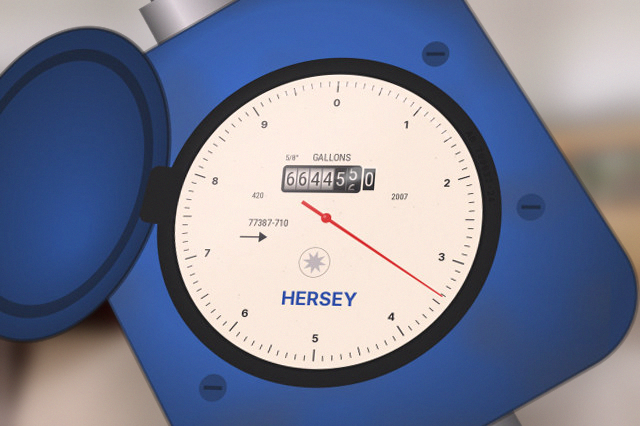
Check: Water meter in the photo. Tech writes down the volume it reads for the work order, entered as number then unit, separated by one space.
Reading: 6644553.4 gal
